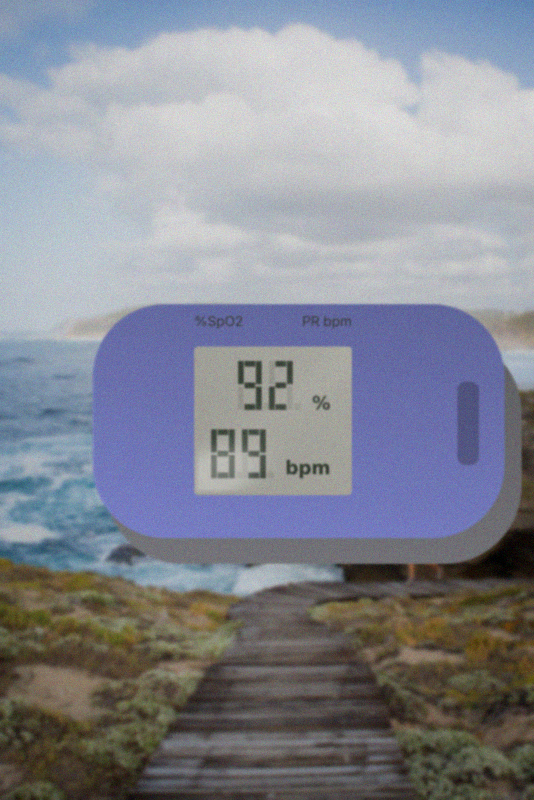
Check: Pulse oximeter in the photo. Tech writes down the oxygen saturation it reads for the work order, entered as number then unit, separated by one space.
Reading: 92 %
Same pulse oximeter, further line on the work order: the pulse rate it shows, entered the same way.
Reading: 89 bpm
